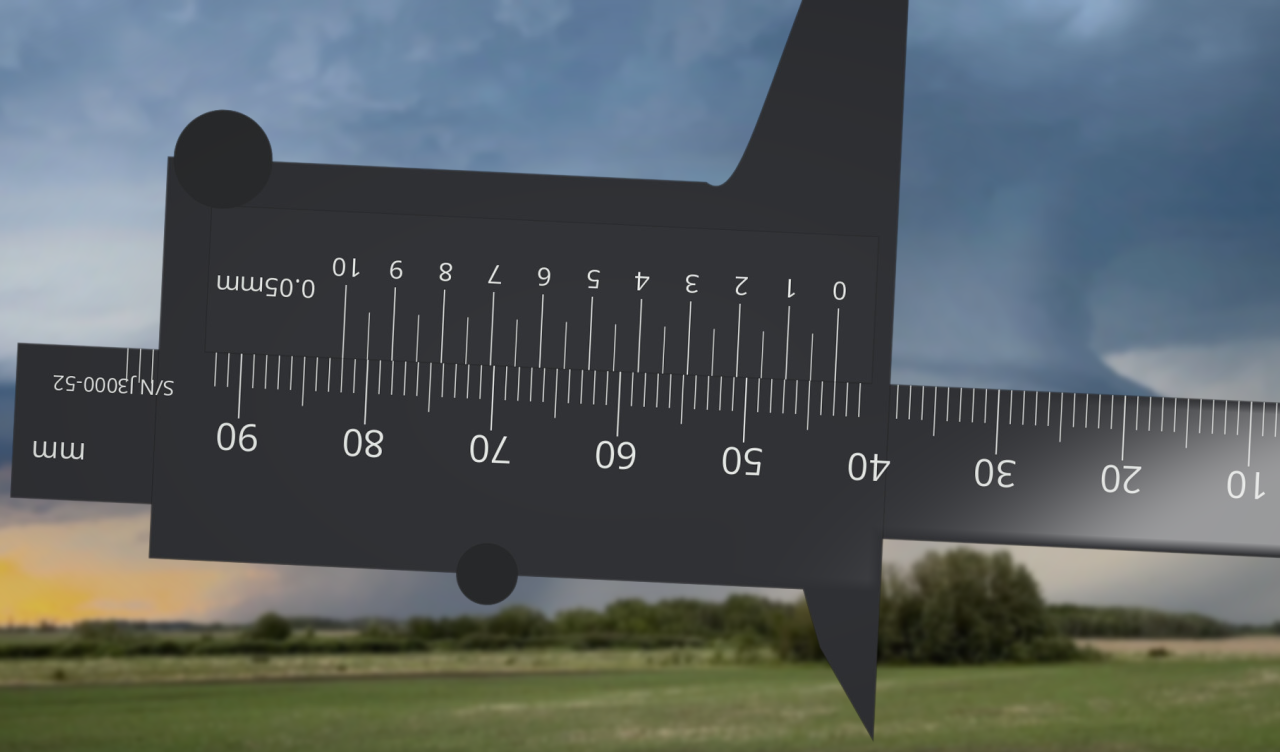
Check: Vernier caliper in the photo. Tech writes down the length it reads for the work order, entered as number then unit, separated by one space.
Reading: 43.0 mm
